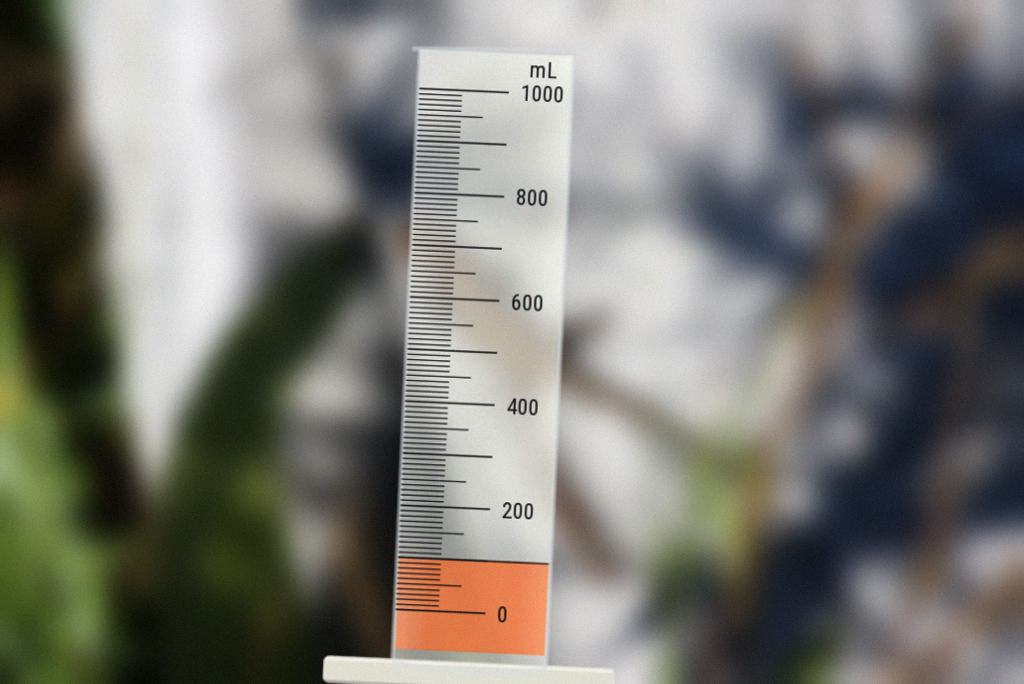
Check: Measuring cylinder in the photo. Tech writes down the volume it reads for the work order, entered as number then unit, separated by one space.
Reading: 100 mL
